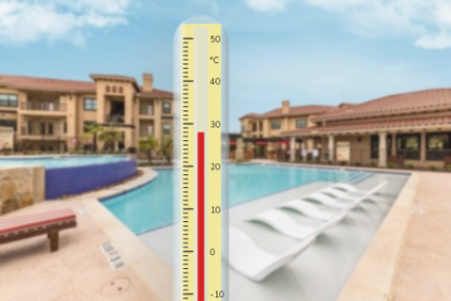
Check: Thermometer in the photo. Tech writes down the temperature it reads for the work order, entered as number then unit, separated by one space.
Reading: 28 °C
